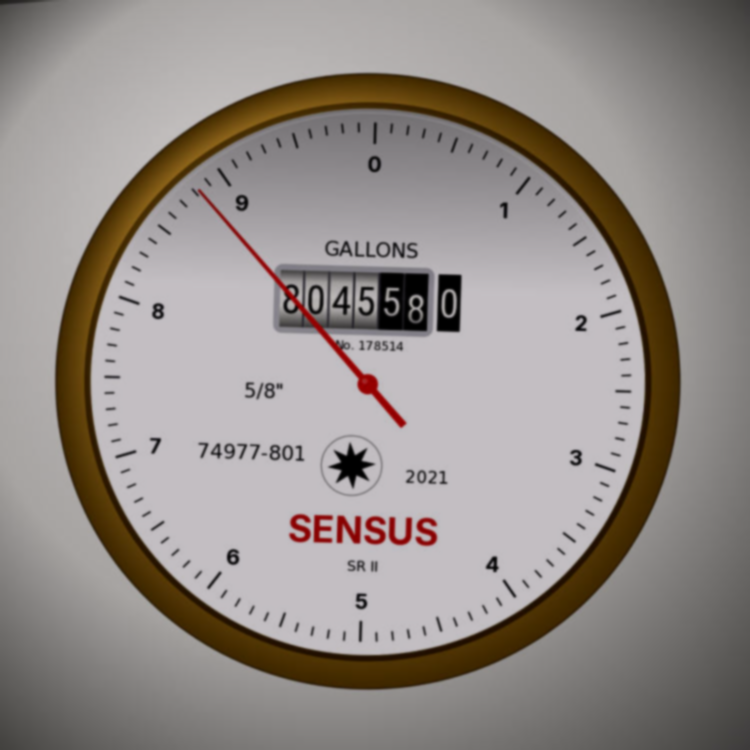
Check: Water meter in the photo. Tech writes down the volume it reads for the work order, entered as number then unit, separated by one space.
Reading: 8045578.8 gal
